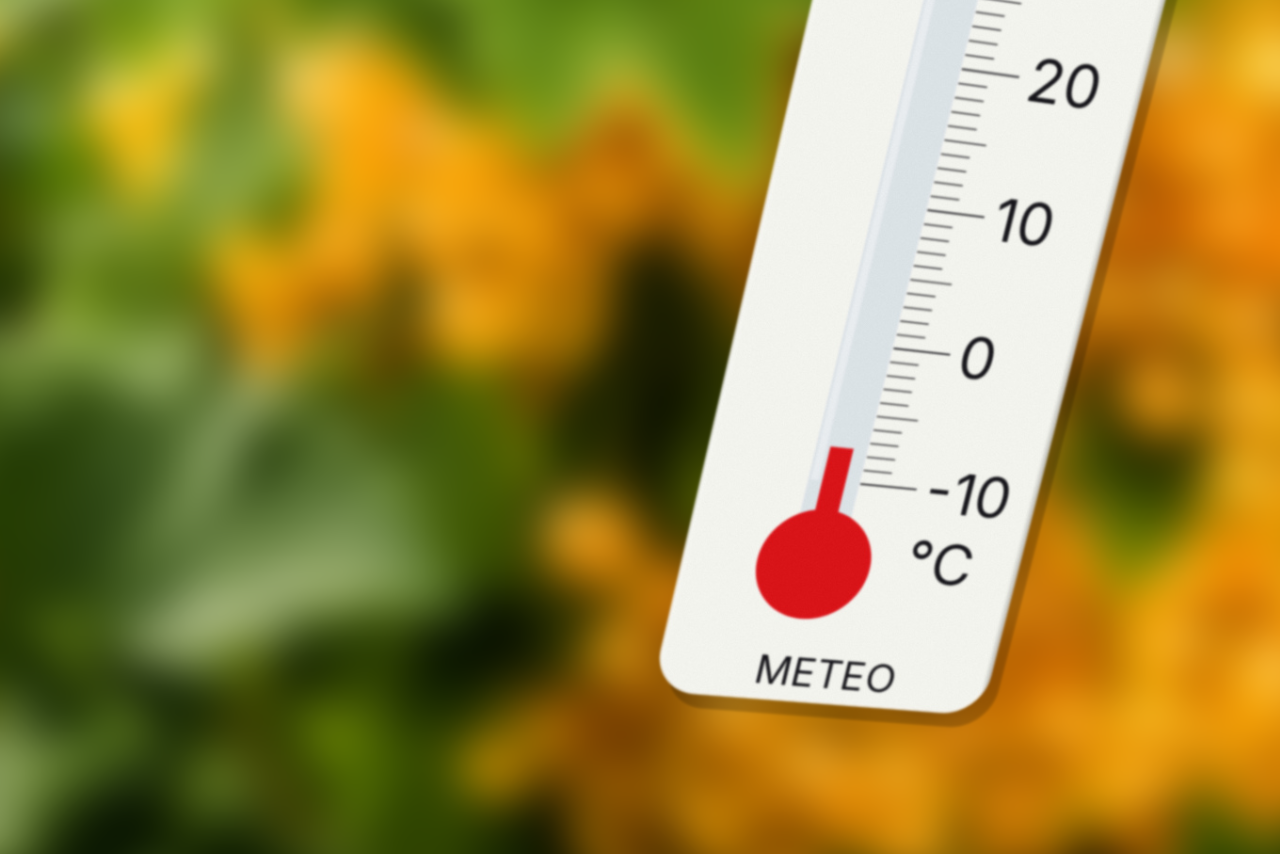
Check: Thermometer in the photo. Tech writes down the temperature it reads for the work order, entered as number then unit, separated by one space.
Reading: -7.5 °C
